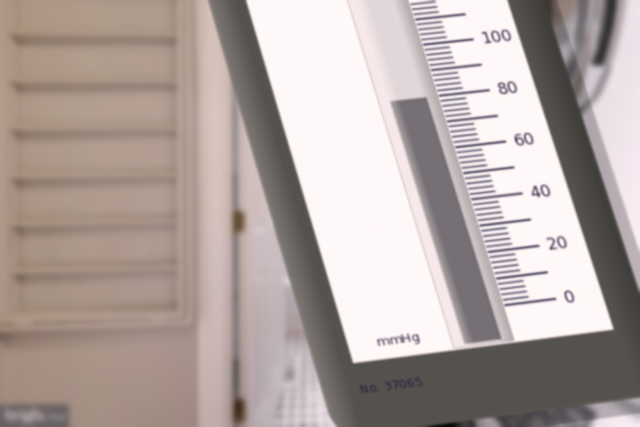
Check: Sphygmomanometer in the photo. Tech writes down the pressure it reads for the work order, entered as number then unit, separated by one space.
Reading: 80 mmHg
